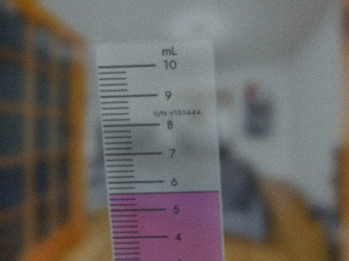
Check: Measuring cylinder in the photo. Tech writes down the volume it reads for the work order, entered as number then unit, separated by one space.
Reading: 5.6 mL
